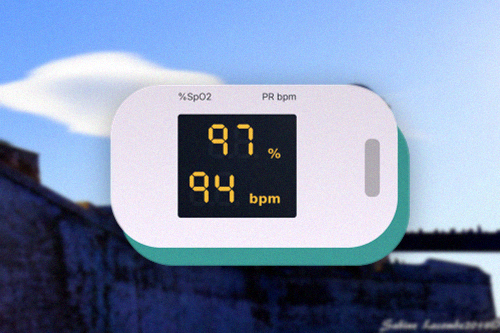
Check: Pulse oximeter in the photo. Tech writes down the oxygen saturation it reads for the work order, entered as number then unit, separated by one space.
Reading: 97 %
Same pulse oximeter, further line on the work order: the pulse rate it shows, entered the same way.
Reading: 94 bpm
